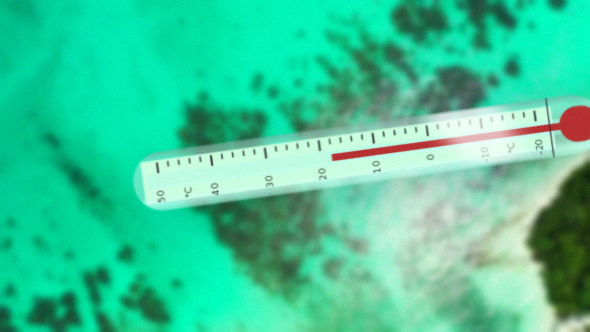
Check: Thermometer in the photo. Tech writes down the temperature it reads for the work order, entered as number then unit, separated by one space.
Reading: 18 °C
